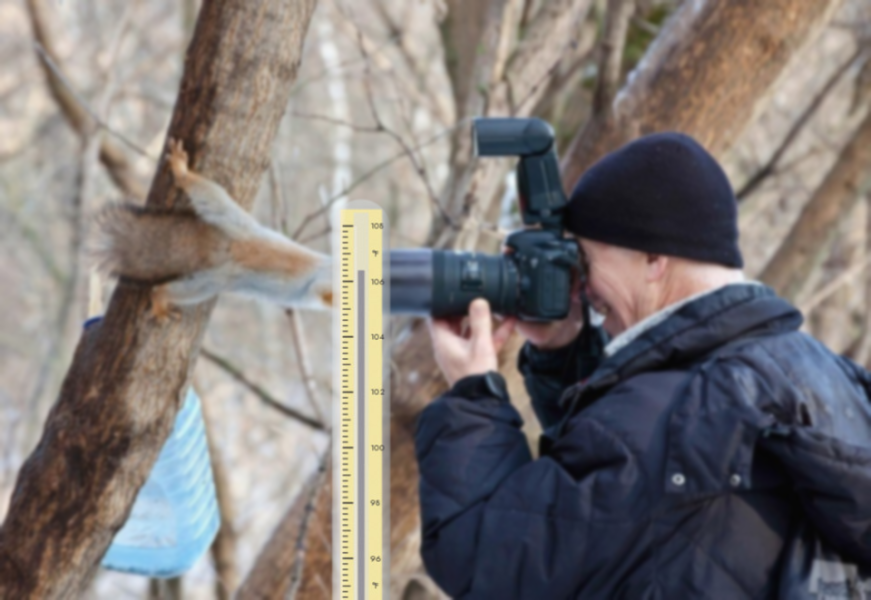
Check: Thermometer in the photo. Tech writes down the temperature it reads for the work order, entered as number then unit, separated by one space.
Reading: 106.4 °F
